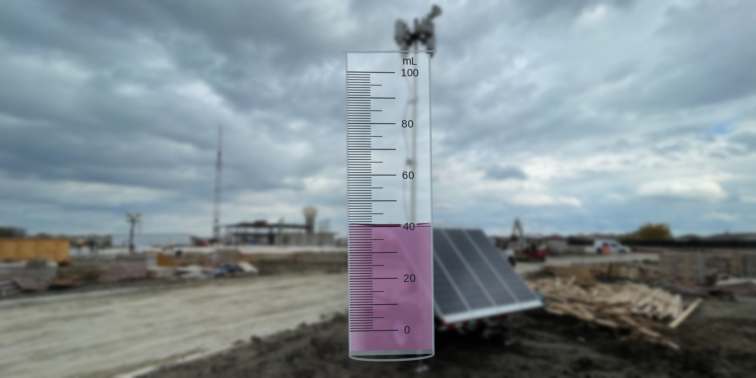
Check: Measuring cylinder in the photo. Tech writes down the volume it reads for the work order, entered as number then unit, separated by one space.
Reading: 40 mL
